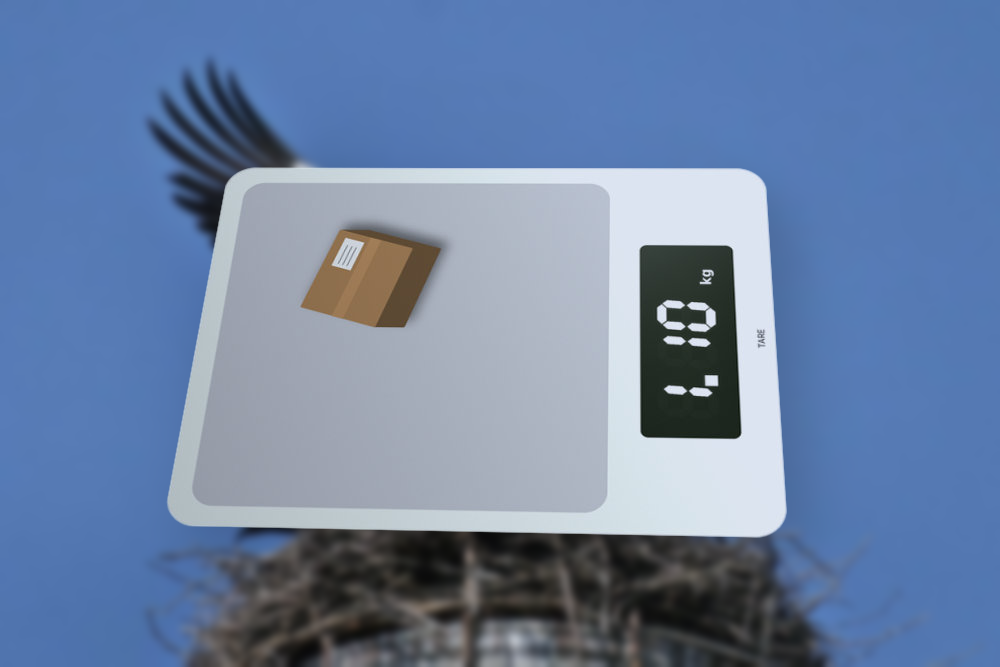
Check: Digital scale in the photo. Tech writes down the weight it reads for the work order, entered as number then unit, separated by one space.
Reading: 1.10 kg
